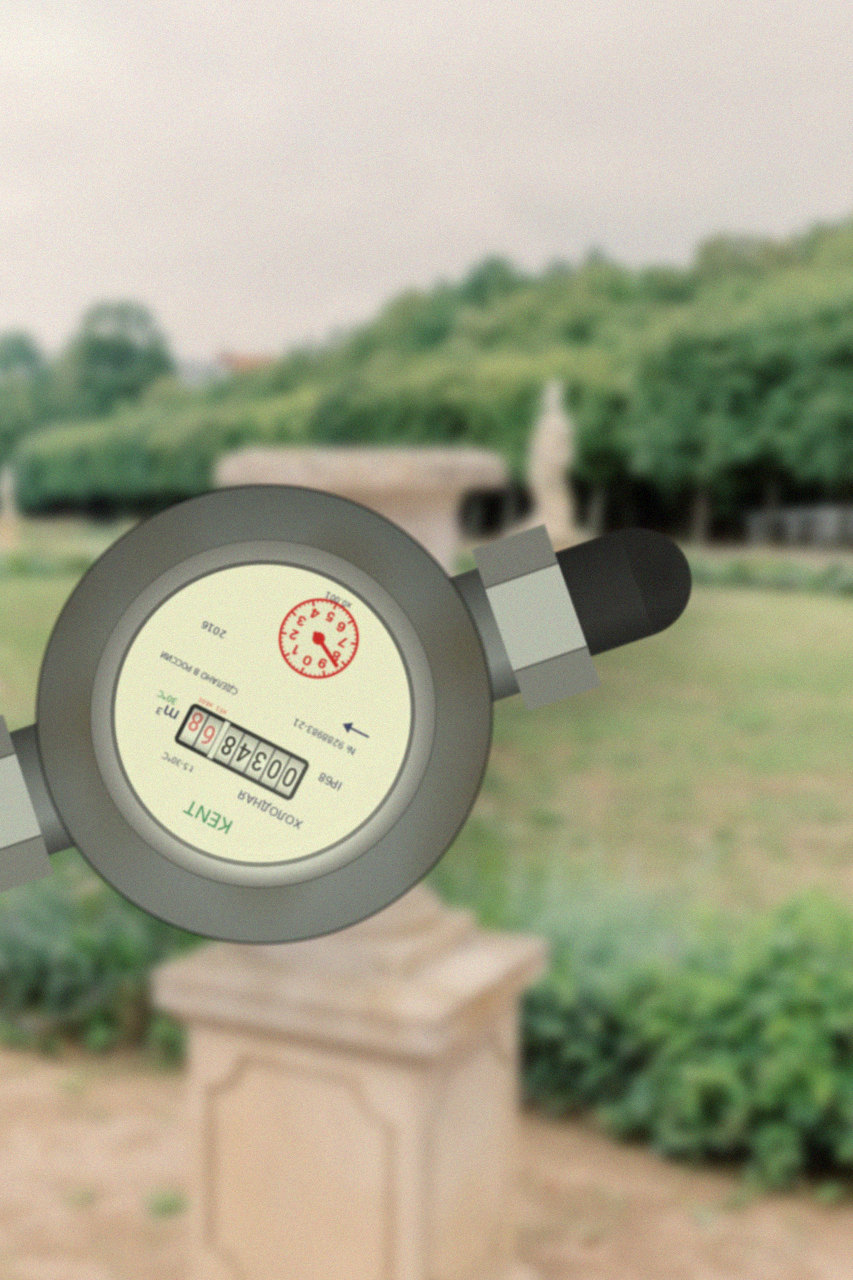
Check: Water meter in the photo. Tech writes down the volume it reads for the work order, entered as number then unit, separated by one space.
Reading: 348.678 m³
